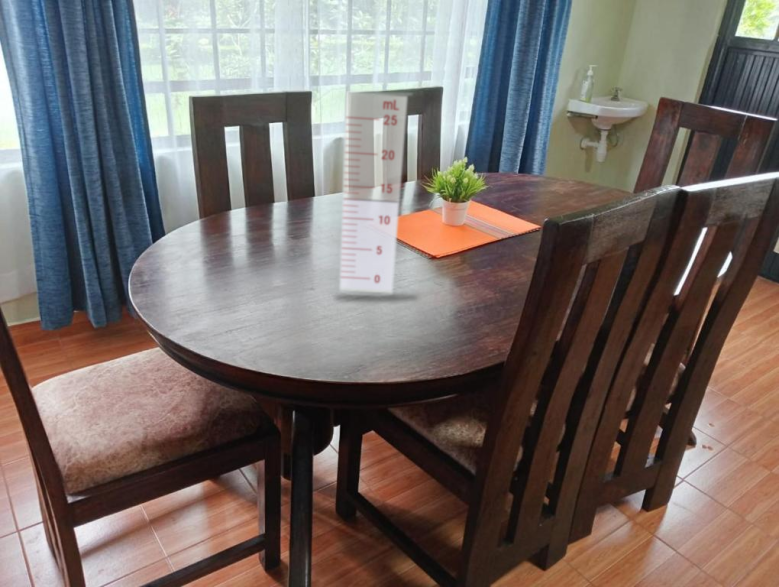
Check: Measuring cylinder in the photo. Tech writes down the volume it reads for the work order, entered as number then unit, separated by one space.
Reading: 13 mL
